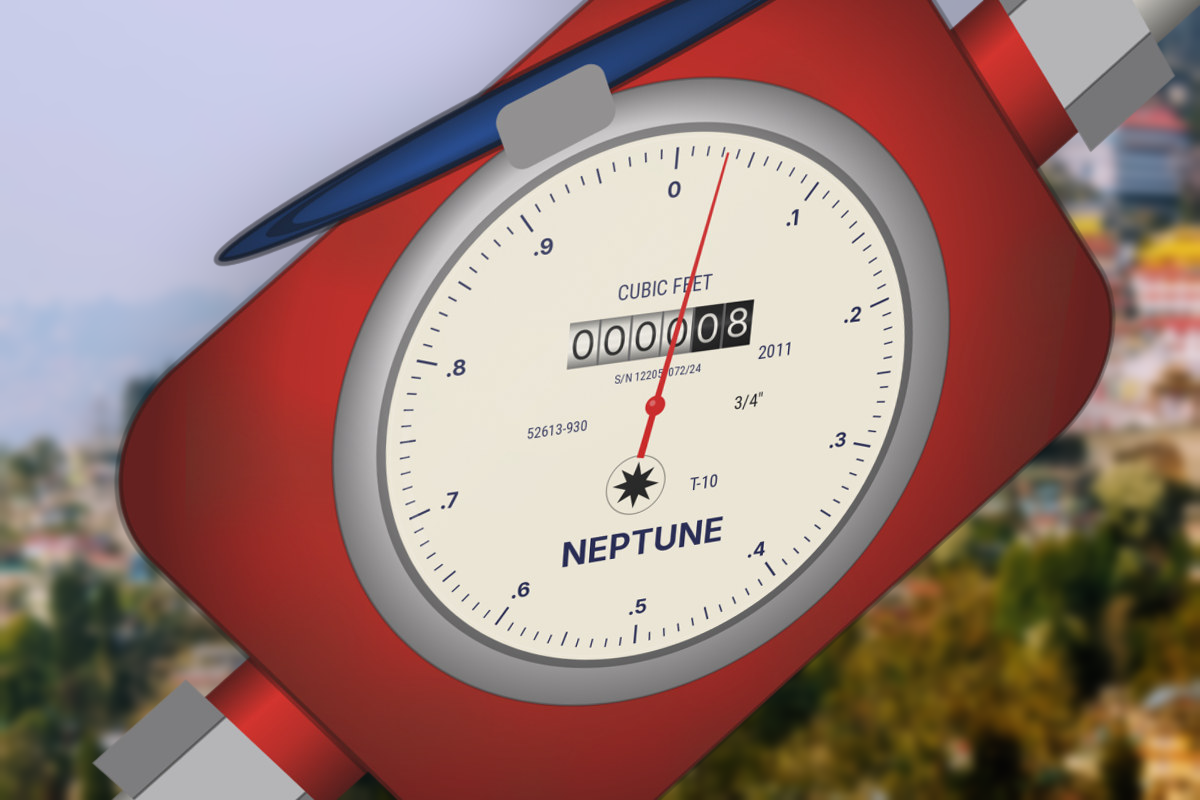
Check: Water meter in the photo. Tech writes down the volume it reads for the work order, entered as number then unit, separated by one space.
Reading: 8.03 ft³
